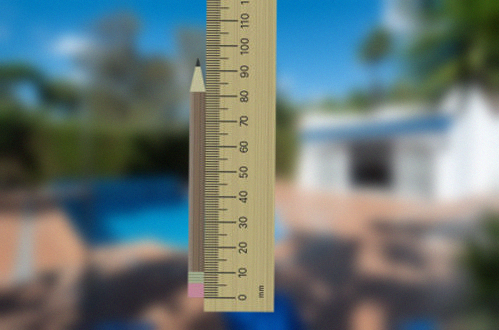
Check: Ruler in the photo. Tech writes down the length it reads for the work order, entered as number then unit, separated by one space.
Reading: 95 mm
